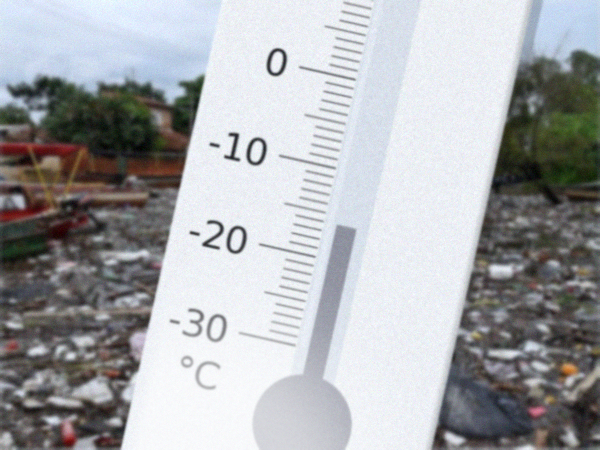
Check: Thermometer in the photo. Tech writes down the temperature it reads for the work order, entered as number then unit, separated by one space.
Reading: -16 °C
